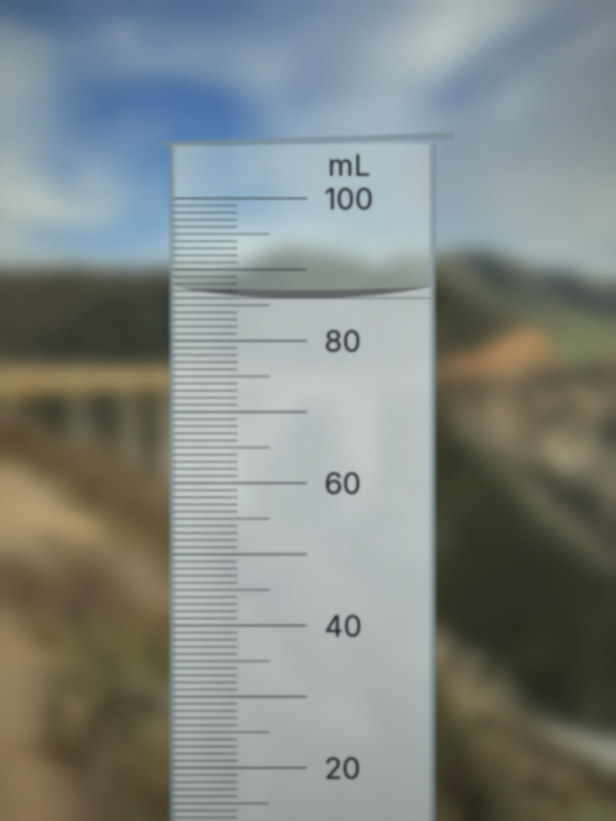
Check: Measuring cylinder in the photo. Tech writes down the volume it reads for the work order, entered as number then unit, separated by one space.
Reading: 86 mL
